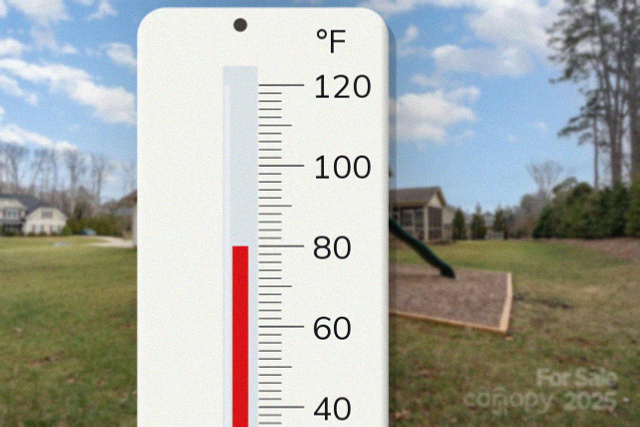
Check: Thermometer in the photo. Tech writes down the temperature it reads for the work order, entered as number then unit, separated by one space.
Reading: 80 °F
